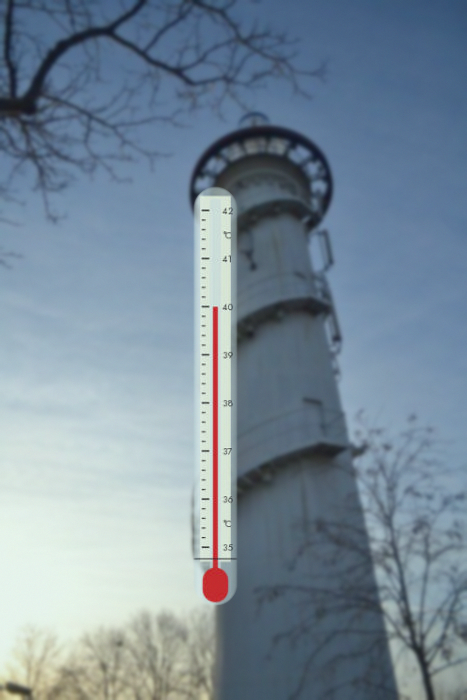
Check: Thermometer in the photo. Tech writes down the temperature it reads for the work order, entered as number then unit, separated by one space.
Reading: 40 °C
